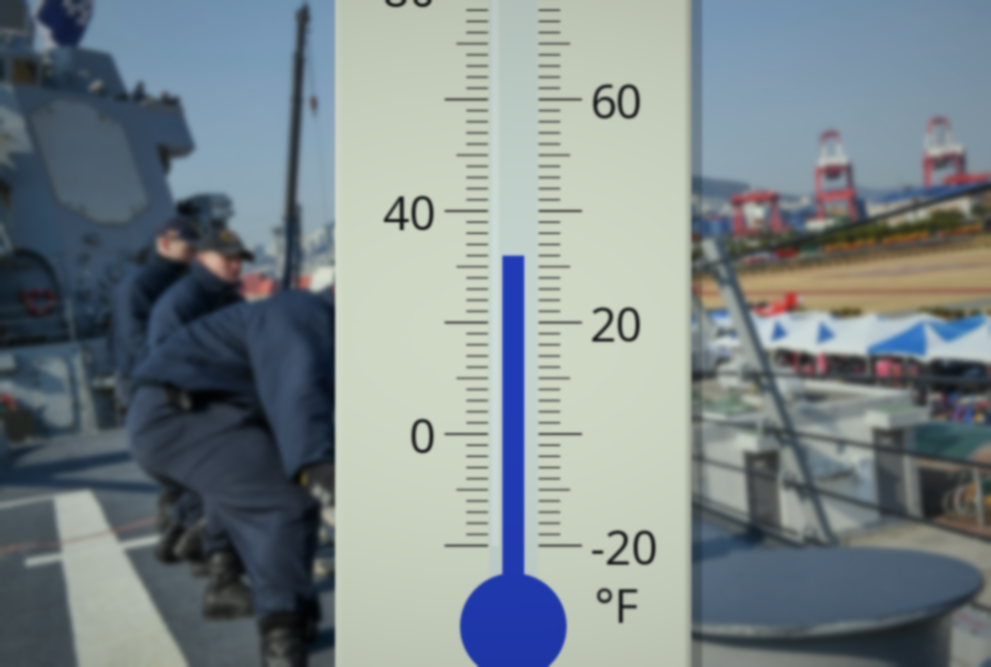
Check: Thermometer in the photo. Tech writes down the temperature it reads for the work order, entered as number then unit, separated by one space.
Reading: 32 °F
